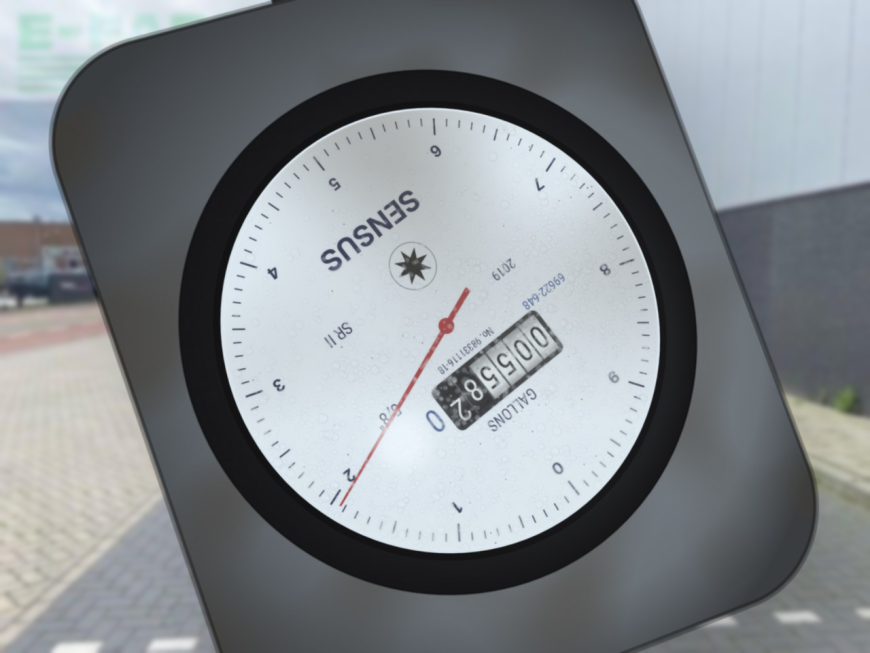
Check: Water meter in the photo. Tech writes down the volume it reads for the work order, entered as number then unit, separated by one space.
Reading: 55821.9 gal
